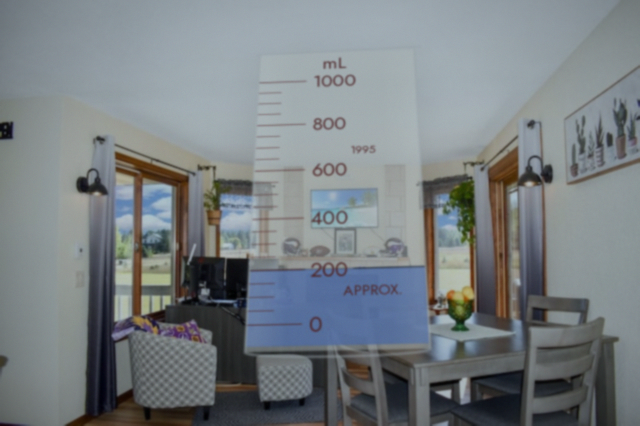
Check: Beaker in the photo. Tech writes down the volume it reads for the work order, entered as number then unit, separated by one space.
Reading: 200 mL
